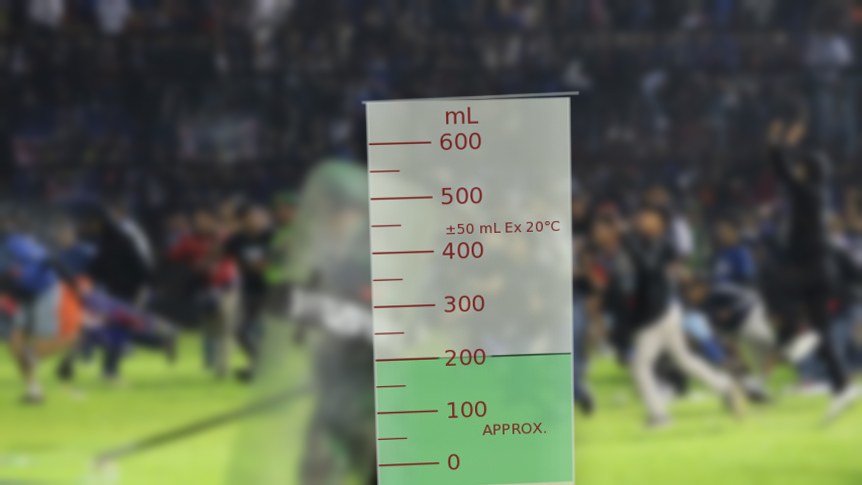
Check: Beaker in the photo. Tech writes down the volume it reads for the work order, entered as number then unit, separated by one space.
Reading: 200 mL
